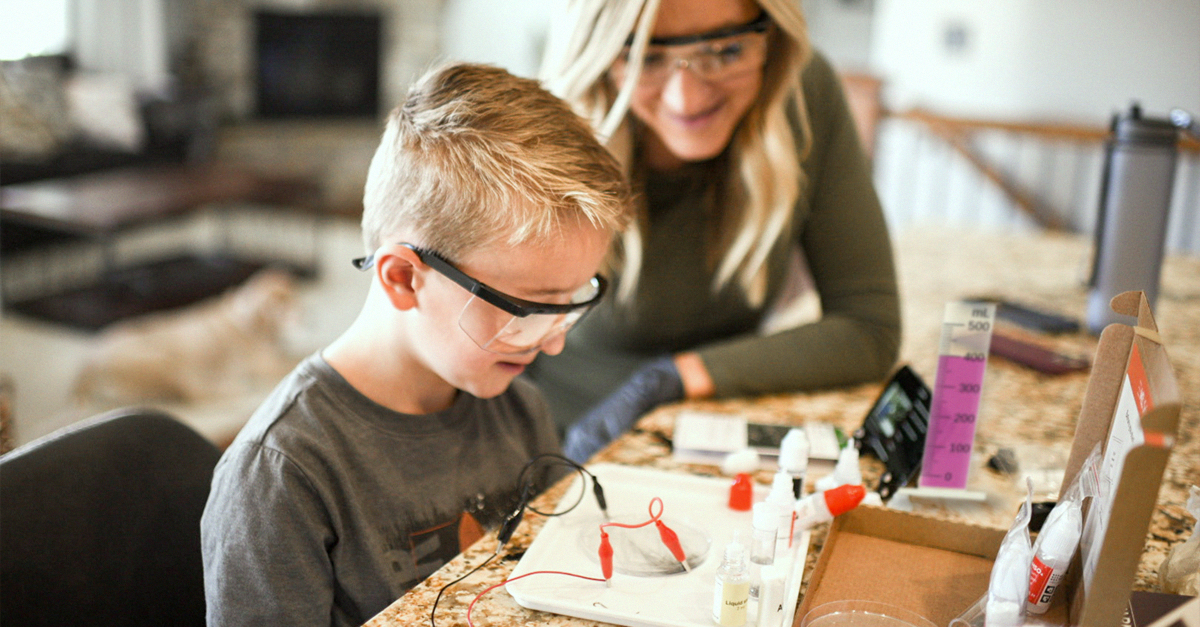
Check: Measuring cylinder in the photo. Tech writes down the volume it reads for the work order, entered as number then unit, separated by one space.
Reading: 400 mL
